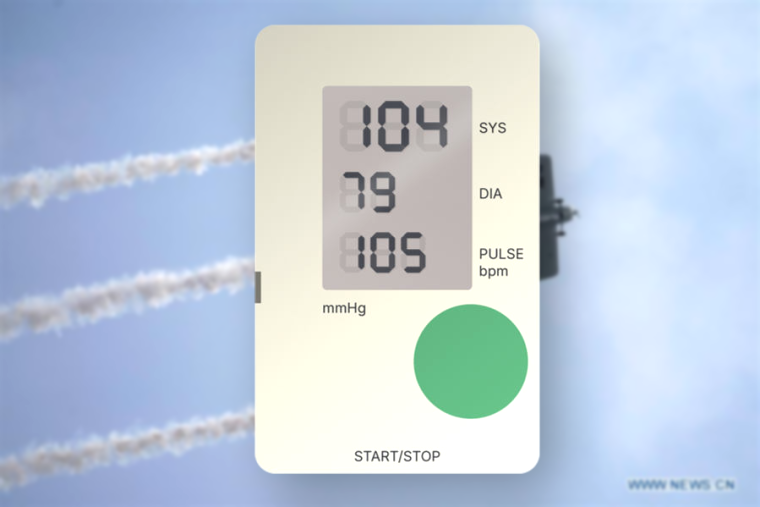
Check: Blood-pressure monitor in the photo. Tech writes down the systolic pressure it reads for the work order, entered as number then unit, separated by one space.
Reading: 104 mmHg
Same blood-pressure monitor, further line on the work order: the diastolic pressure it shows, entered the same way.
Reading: 79 mmHg
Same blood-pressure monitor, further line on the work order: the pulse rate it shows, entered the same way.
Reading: 105 bpm
